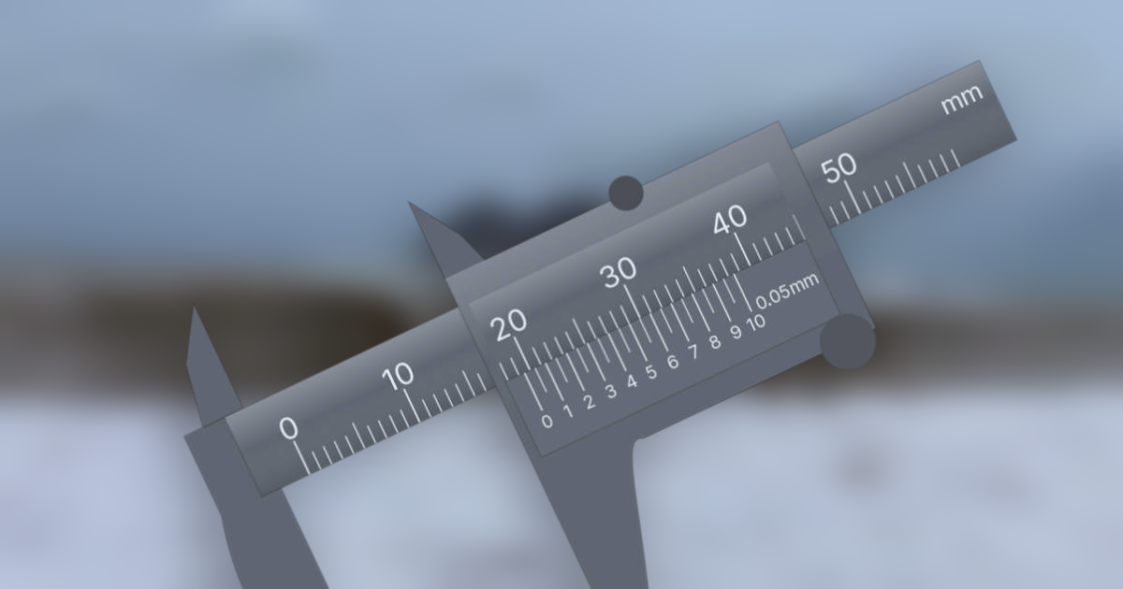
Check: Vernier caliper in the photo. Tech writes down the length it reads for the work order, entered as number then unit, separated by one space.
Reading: 19.5 mm
